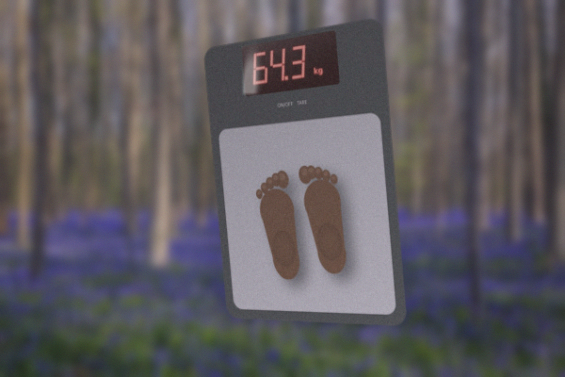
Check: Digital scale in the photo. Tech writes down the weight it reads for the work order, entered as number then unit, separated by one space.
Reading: 64.3 kg
